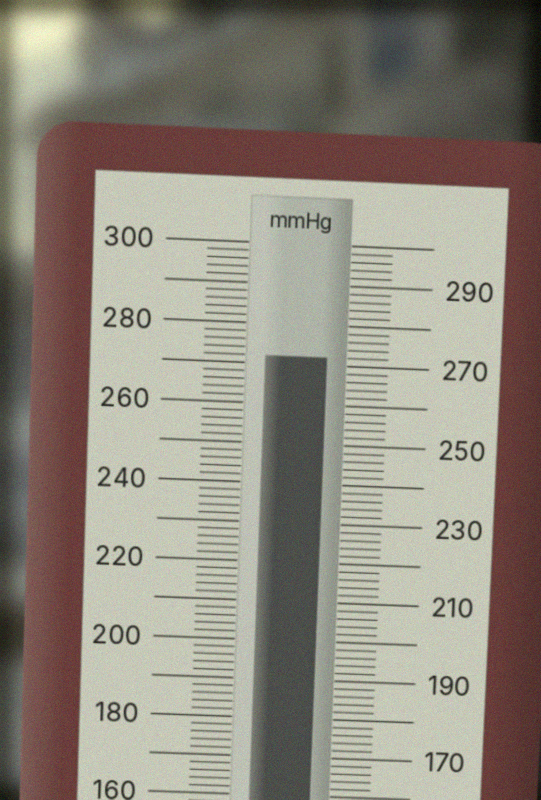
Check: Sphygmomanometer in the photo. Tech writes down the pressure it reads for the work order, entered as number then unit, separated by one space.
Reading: 272 mmHg
